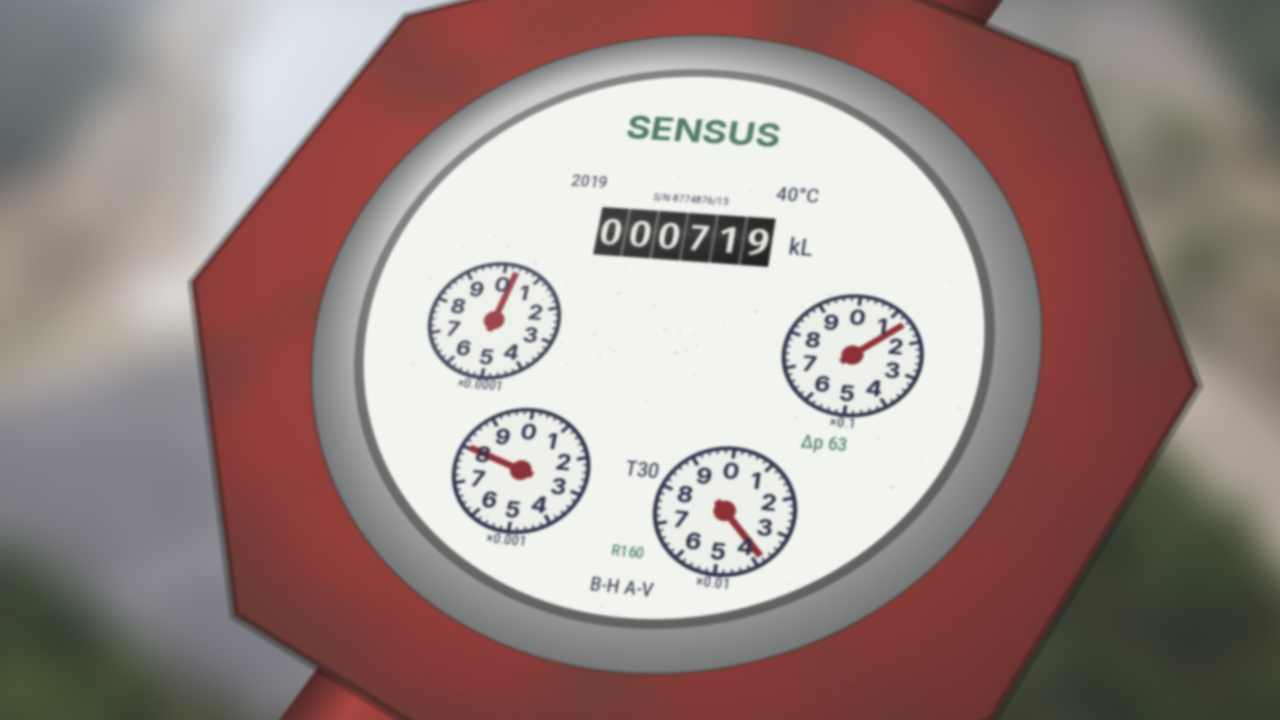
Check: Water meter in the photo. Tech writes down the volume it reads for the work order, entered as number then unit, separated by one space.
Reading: 719.1380 kL
